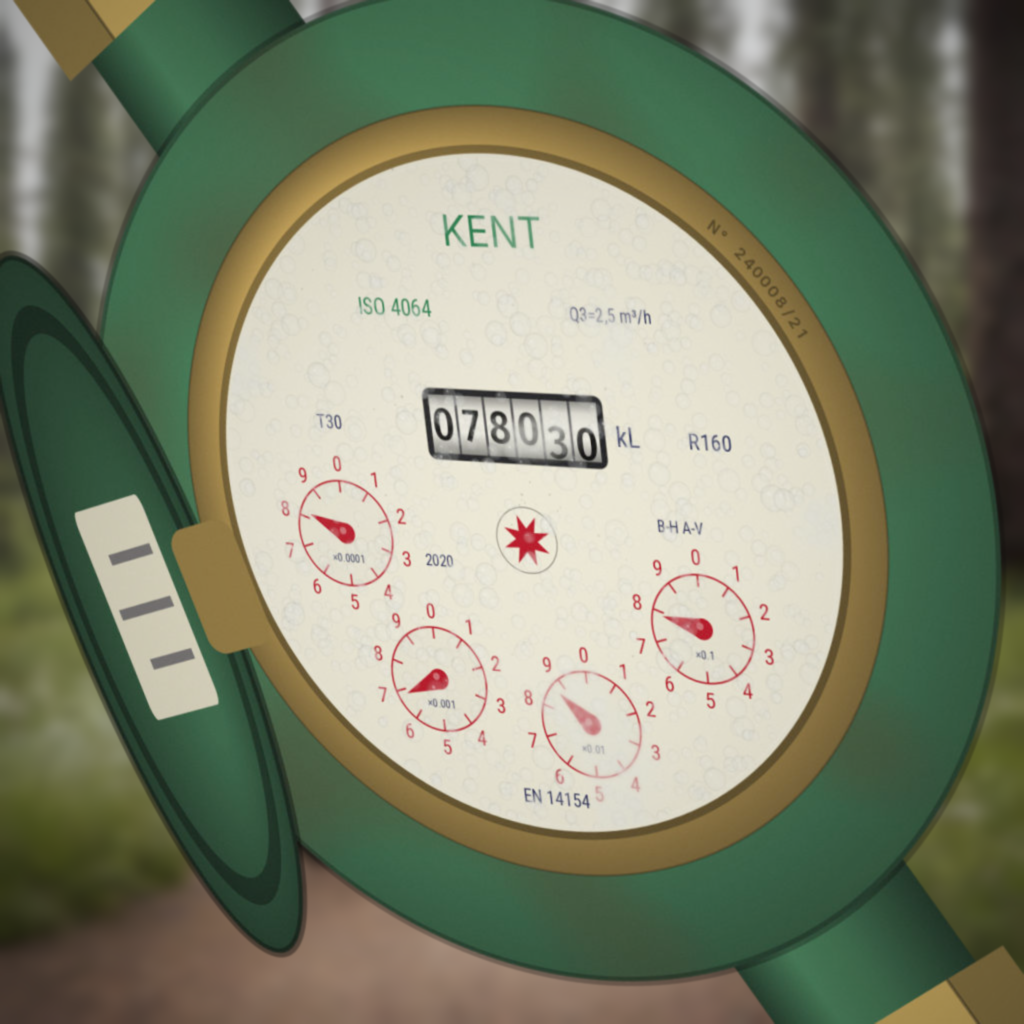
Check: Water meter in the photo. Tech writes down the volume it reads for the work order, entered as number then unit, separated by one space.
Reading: 78029.7868 kL
